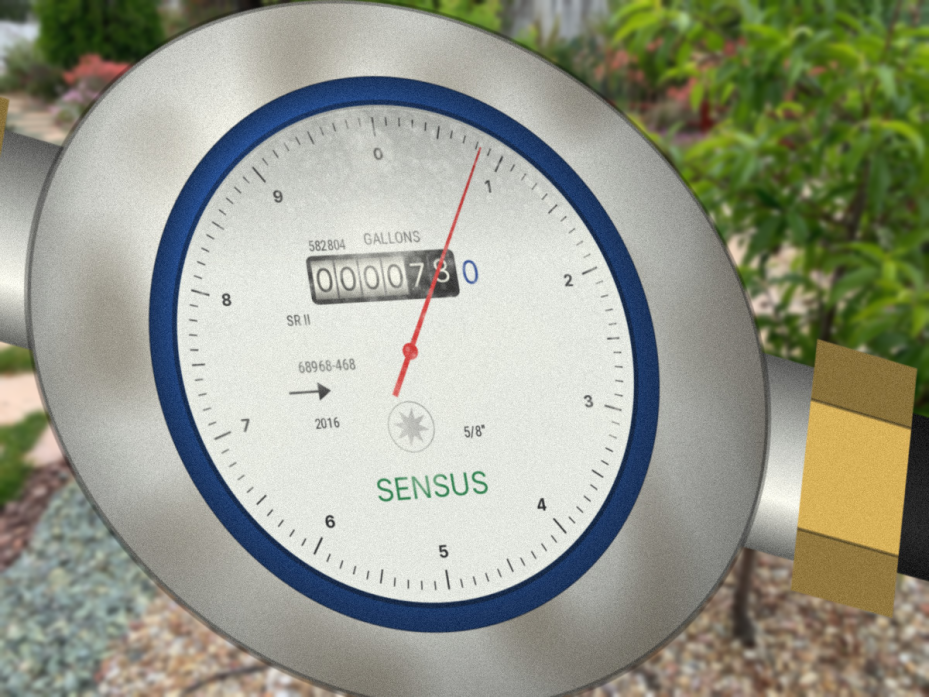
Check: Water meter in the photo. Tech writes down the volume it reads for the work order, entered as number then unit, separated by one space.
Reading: 780.8 gal
